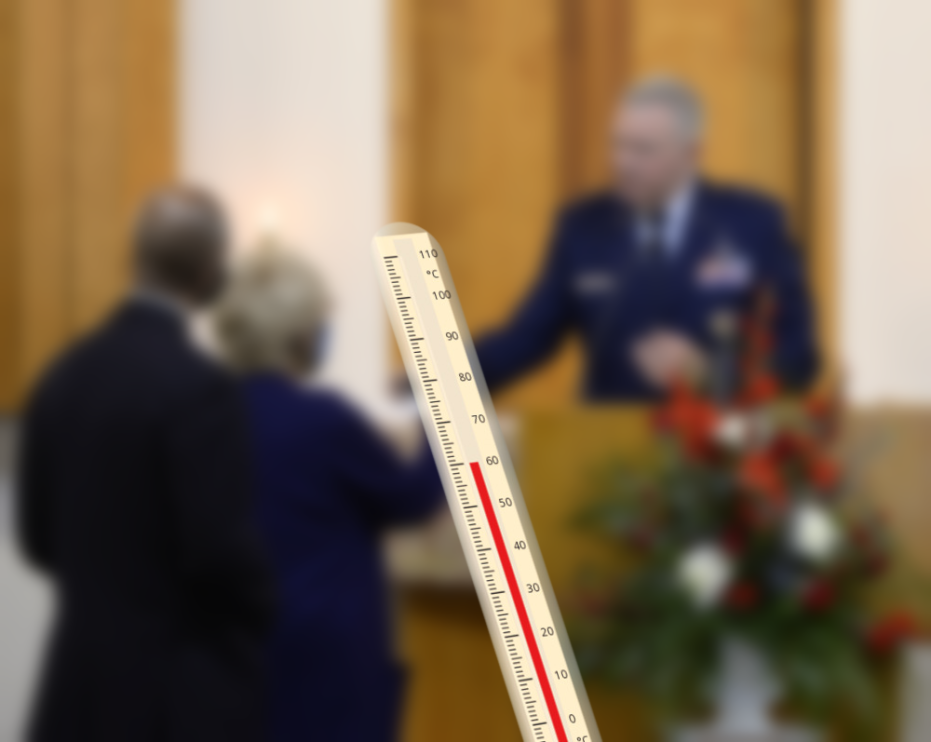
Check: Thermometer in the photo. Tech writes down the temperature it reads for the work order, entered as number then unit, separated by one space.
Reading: 60 °C
